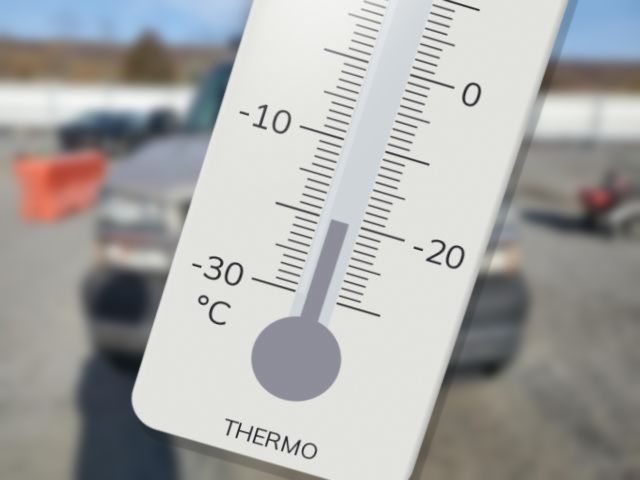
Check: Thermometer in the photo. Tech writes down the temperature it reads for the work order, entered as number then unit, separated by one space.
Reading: -20 °C
